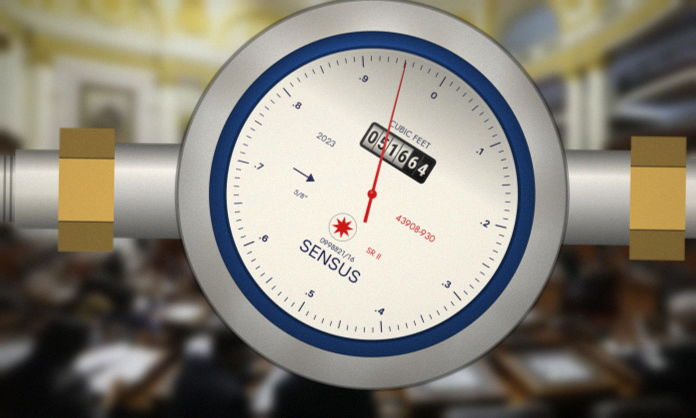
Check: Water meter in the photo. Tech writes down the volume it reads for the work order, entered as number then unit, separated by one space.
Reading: 51663.95 ft³
